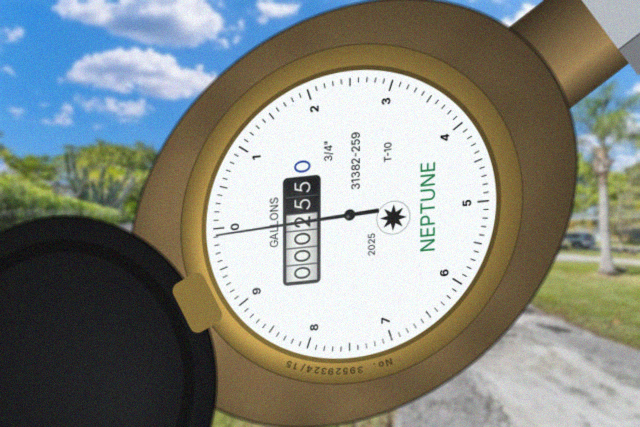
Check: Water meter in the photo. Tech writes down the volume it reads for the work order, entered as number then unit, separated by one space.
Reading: 2549.9 gal
